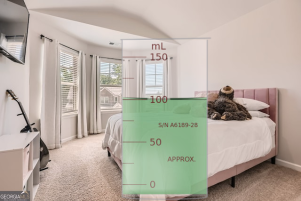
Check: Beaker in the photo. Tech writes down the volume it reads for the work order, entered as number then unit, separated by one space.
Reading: 100 mL
